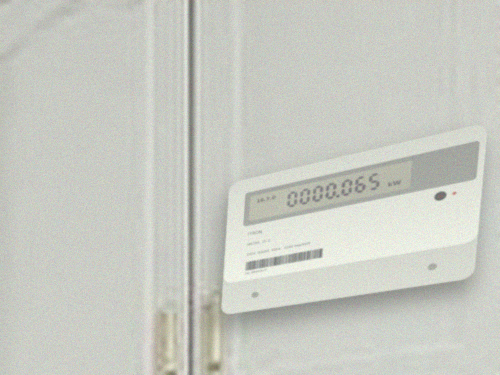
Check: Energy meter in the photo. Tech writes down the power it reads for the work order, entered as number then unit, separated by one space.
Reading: 0.065 kW
